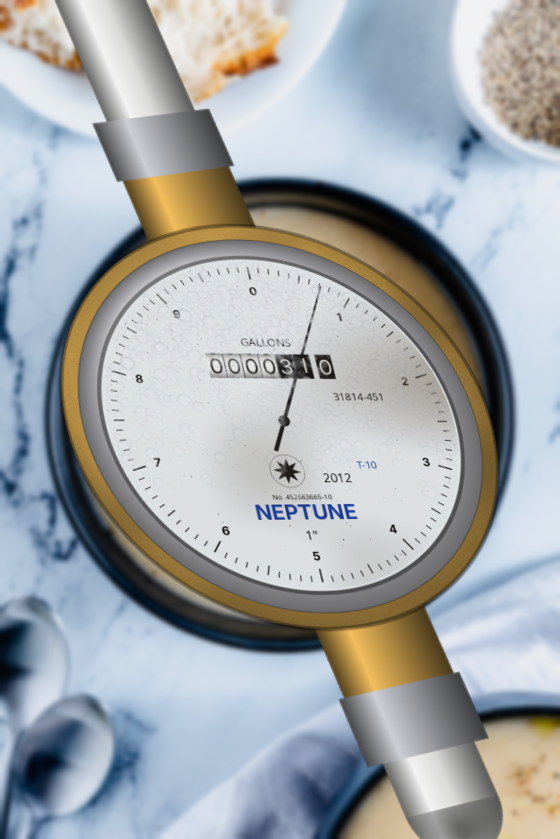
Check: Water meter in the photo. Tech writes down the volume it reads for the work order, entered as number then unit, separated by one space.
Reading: 310.7 gal
